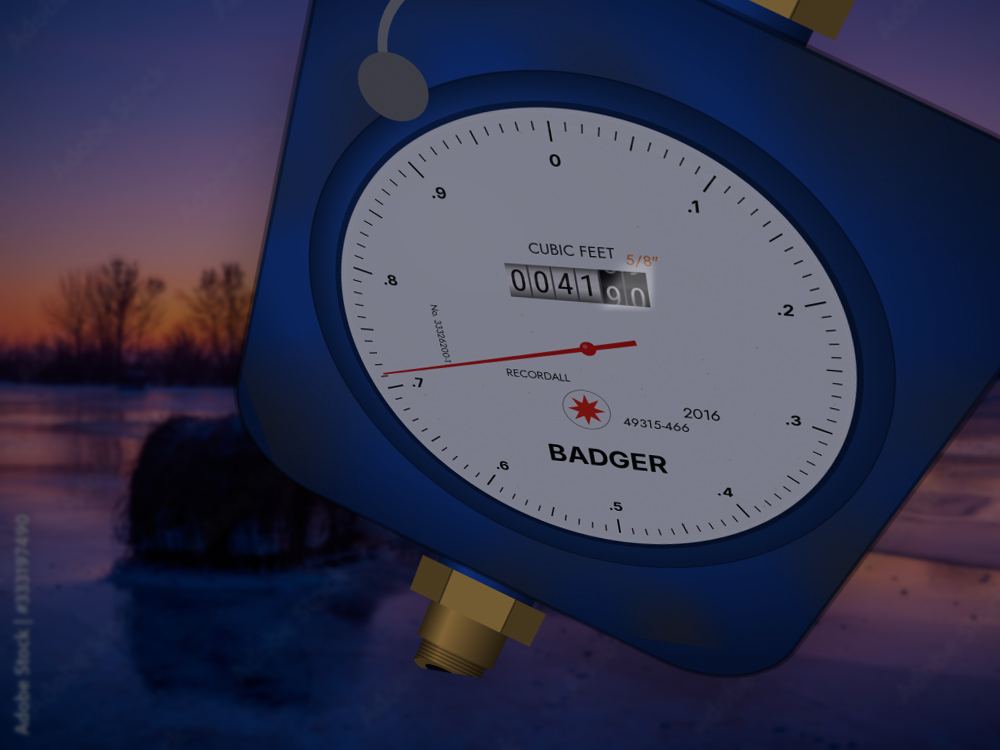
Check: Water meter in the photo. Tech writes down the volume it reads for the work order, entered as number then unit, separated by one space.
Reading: 4189.71 ft³
